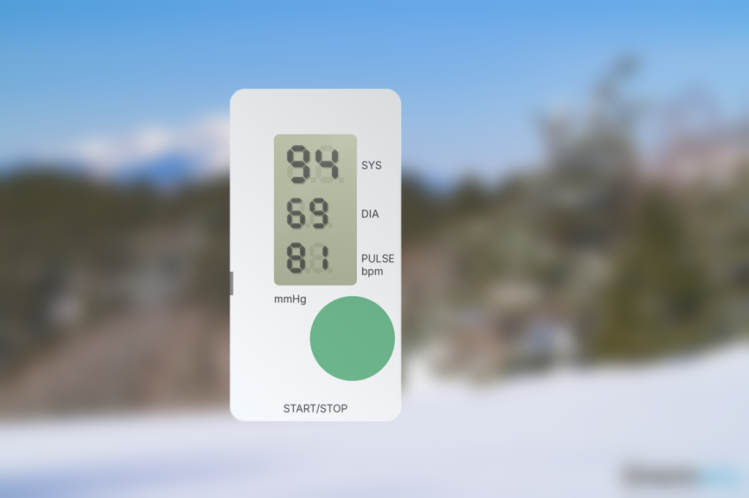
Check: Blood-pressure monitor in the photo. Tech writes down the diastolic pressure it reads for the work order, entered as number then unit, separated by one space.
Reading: 69 mmHg
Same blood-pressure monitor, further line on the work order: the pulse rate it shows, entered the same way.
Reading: 81 bpm
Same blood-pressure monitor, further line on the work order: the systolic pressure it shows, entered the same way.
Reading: 94 mmHg
